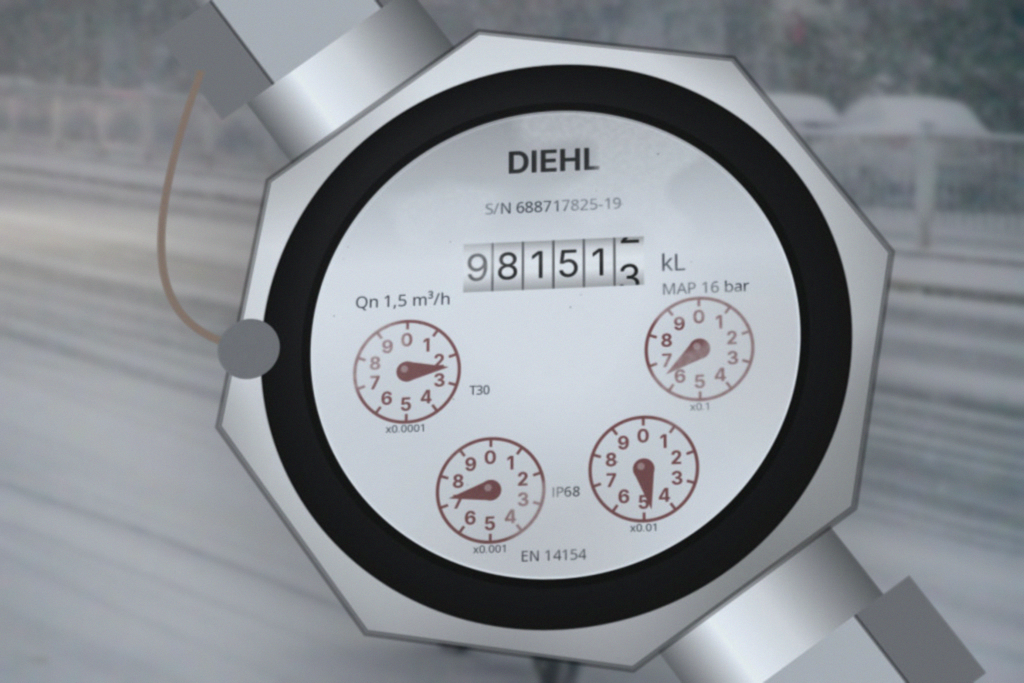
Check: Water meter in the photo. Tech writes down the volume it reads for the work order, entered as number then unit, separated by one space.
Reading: 981512.6472 kL
